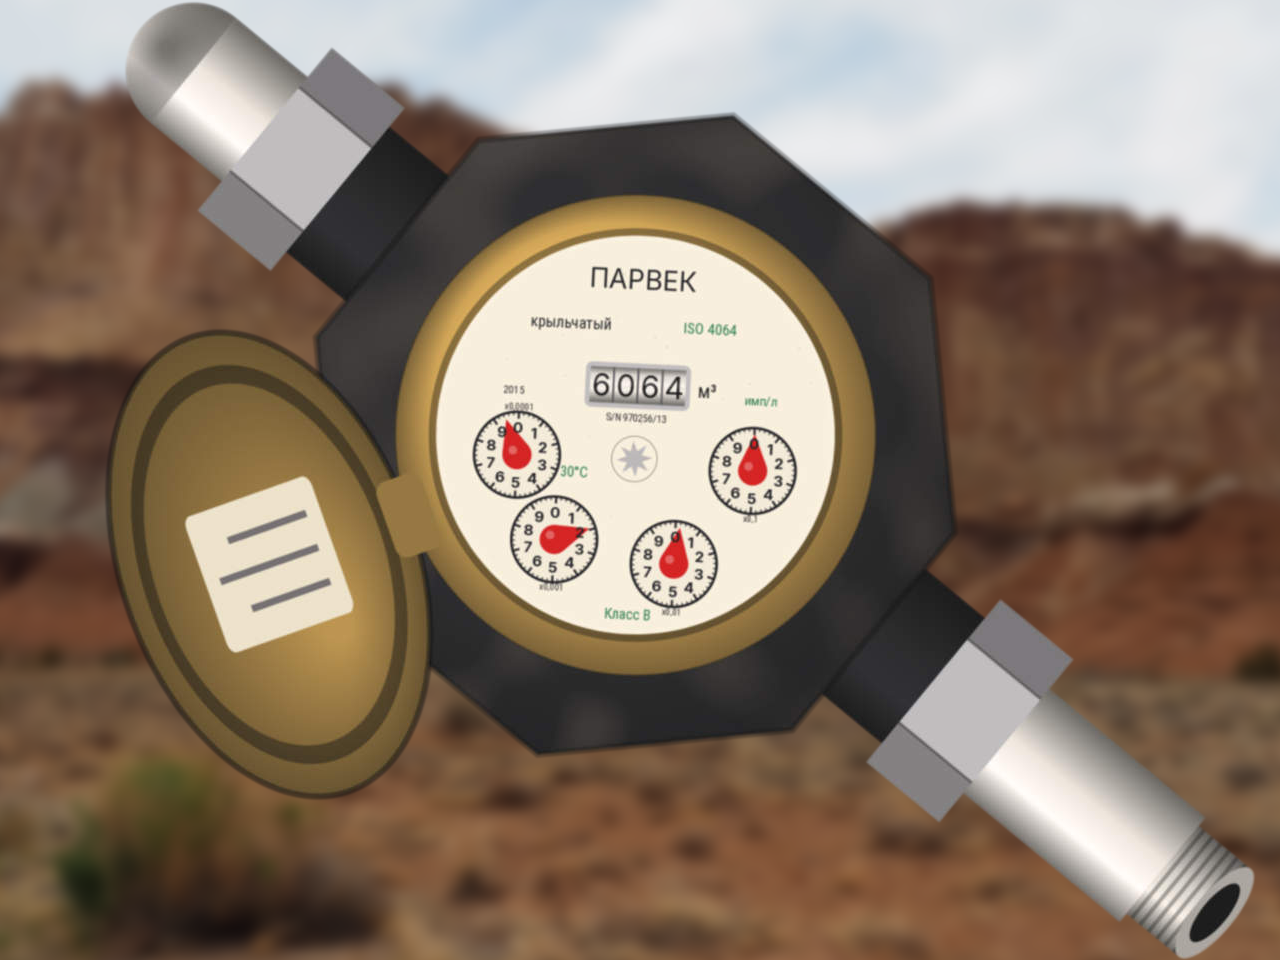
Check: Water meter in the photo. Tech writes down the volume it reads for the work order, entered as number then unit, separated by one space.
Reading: 6064.0019 m³
